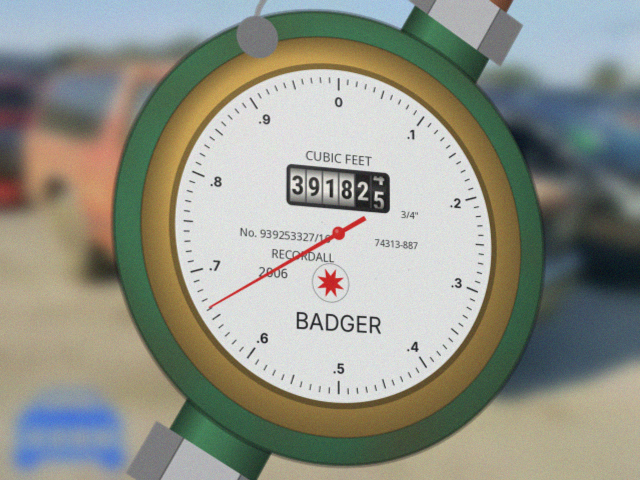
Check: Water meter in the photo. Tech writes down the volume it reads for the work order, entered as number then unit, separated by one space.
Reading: 391824.66 ft³
